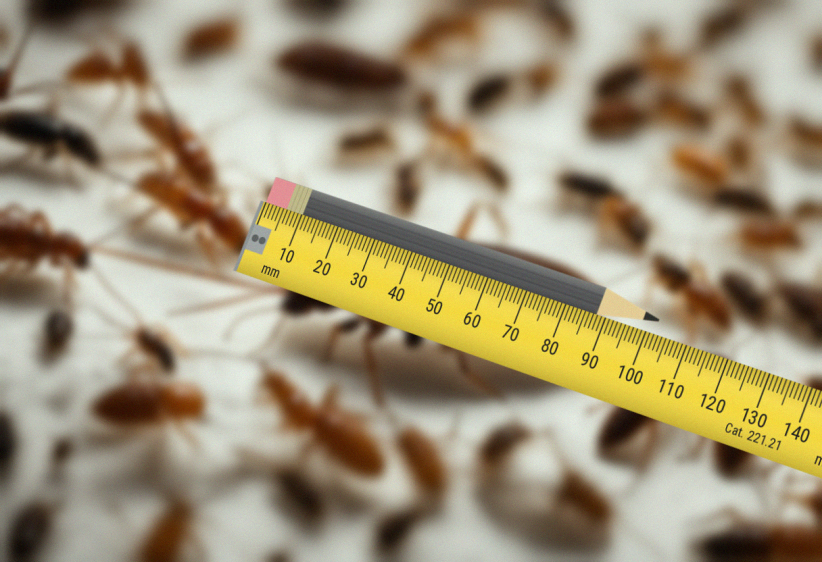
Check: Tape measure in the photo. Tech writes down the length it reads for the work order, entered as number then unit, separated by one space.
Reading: 102 mm
